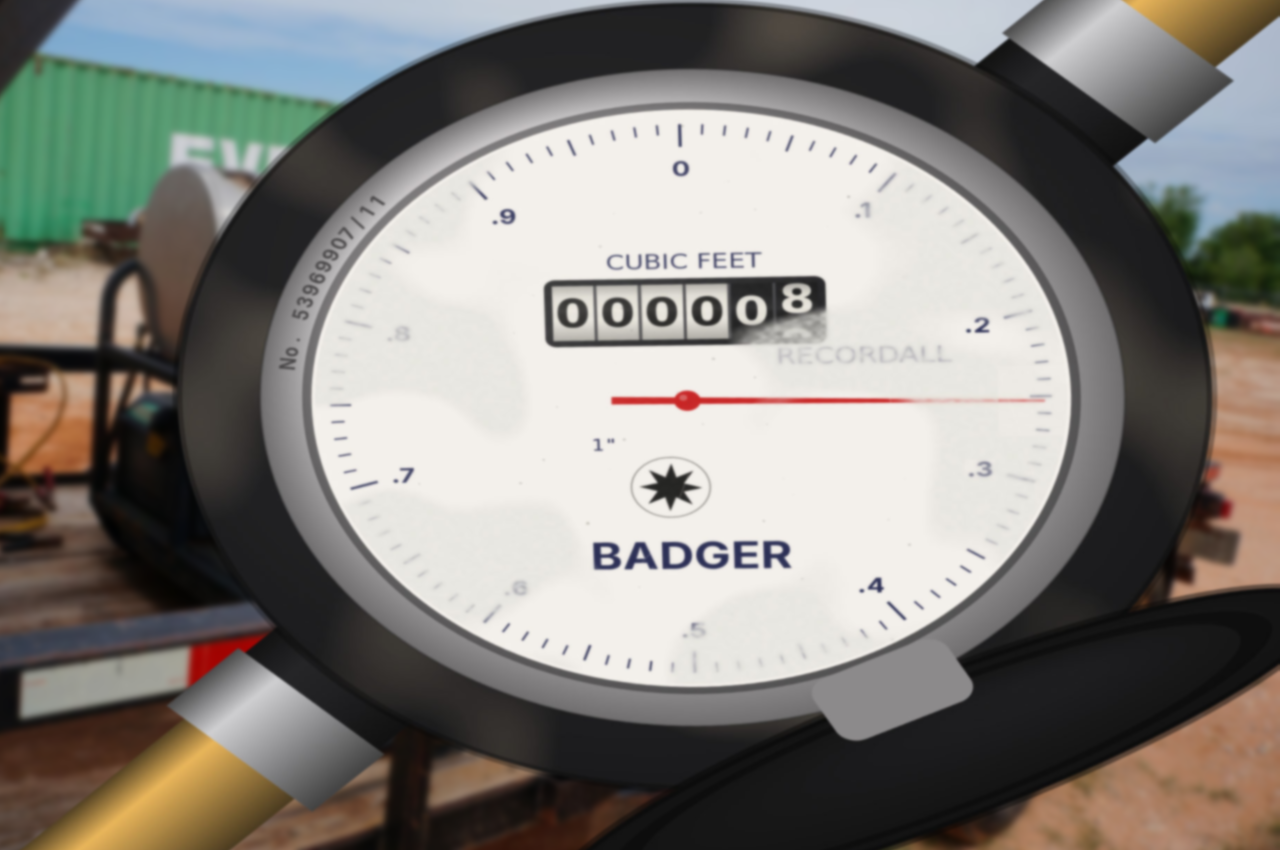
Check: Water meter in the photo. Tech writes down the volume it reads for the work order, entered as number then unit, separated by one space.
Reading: 8.25 ft³
